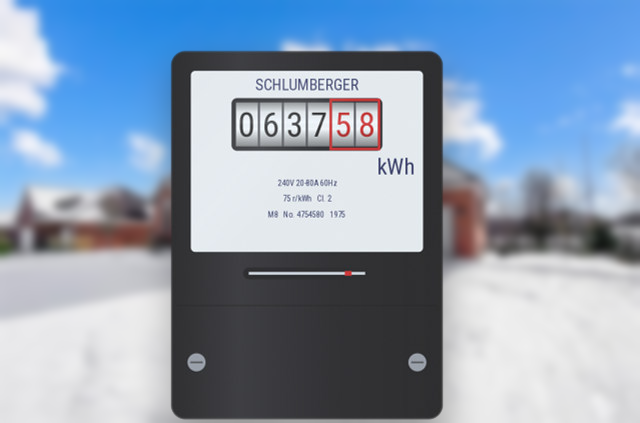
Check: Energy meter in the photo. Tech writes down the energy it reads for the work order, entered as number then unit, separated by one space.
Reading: 637.58 kWh
